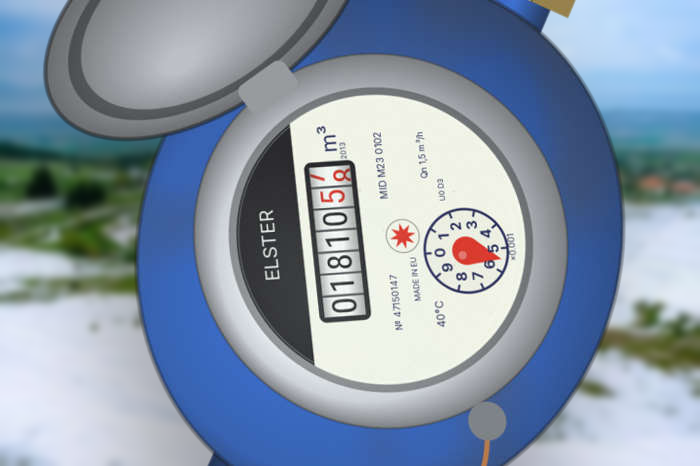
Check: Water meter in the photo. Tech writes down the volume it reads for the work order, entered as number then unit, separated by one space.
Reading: 1810.575 m³
